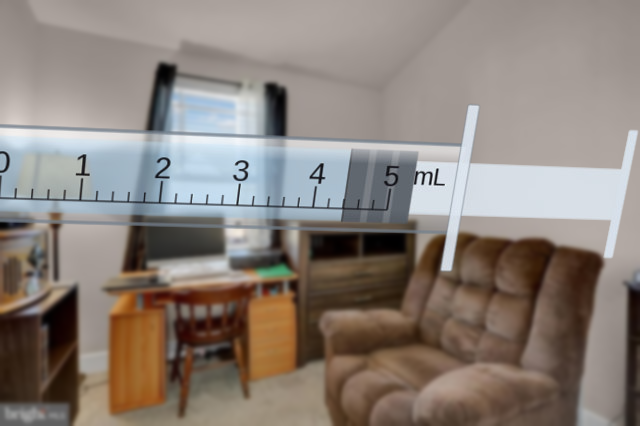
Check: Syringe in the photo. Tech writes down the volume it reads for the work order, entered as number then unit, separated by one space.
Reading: 4.4 mL
